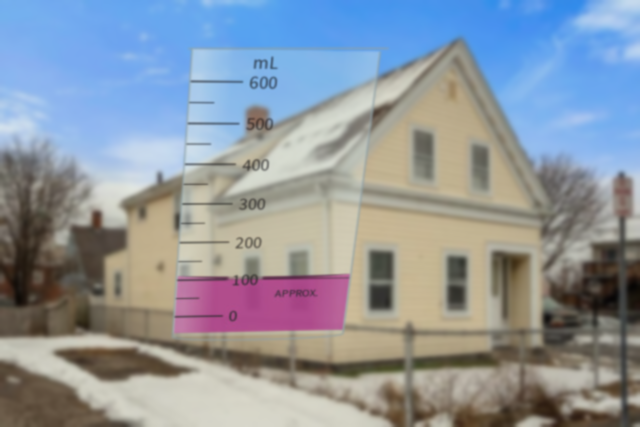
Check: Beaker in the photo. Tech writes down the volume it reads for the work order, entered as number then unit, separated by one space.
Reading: 100 mL
